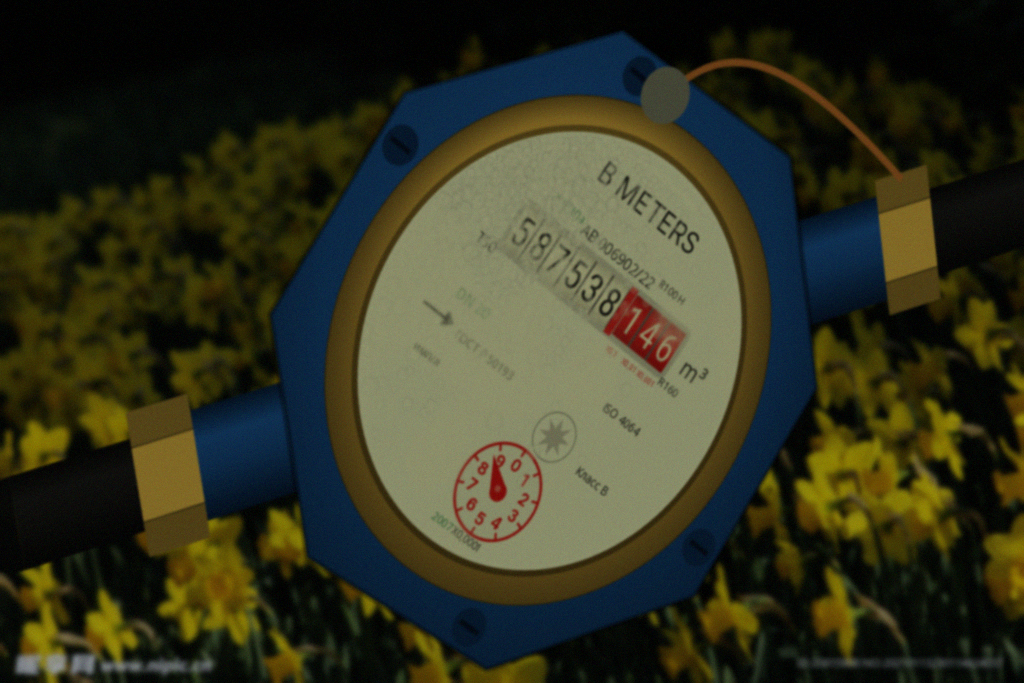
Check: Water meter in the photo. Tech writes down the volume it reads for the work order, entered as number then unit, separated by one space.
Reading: 587538.1468 m³
